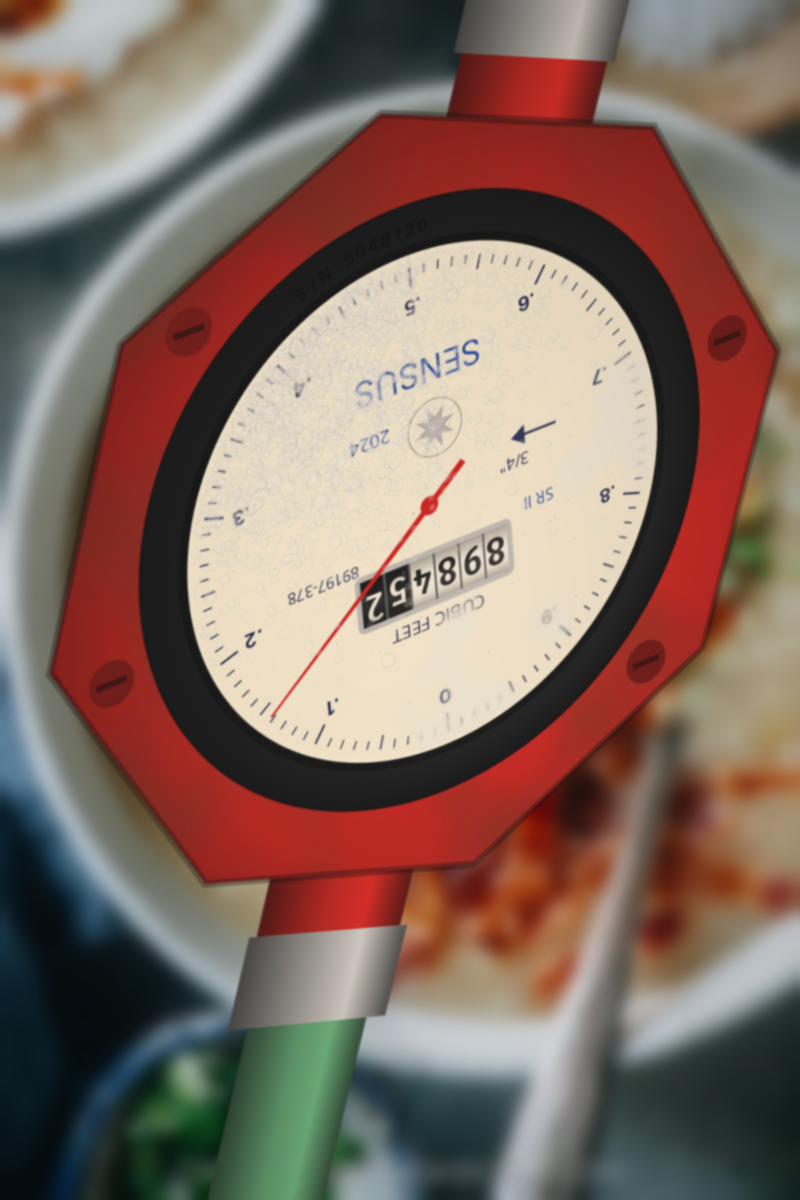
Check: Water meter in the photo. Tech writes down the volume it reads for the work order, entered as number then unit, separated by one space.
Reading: 898452.14 ft³
